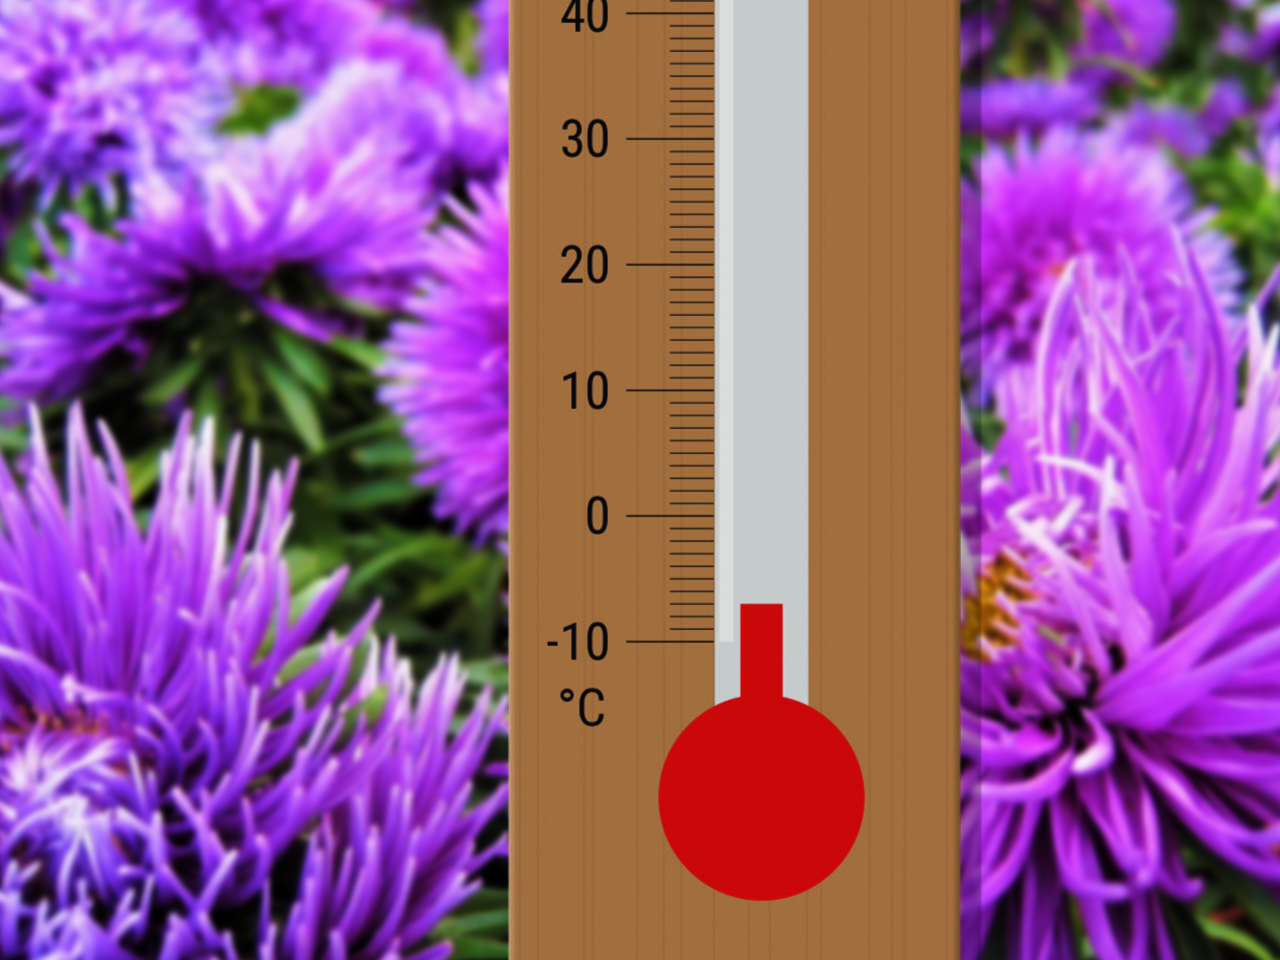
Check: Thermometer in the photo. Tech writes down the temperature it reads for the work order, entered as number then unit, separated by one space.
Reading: -7 °C
